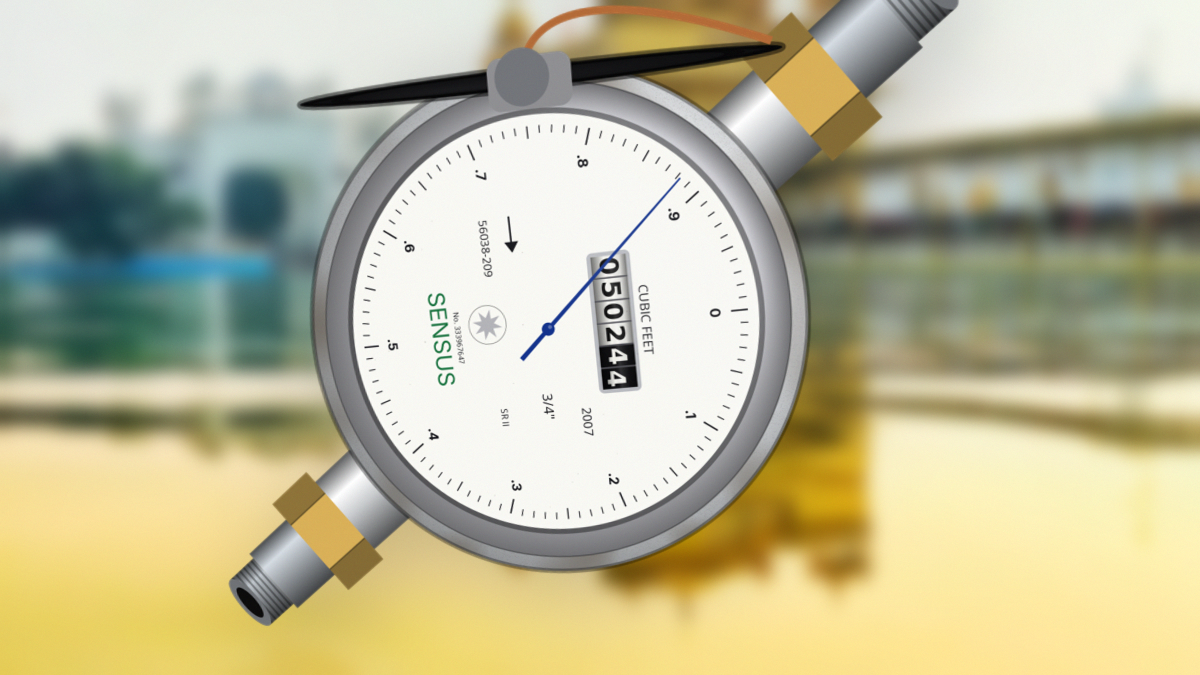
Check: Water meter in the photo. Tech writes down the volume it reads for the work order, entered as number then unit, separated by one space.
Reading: 50243.88 ft³
